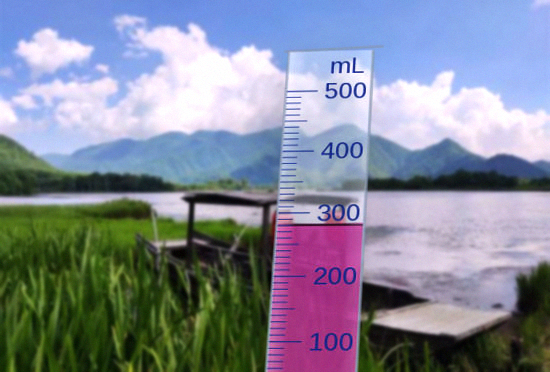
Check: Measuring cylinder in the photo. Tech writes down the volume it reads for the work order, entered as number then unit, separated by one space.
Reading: 280 mL
